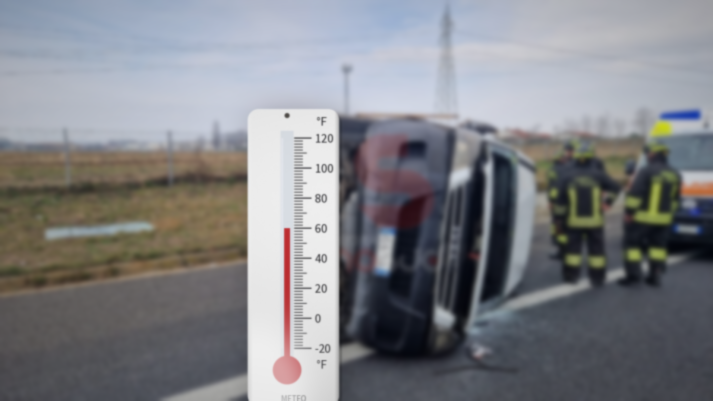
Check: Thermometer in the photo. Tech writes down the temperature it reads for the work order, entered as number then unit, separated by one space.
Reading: 60 °F
